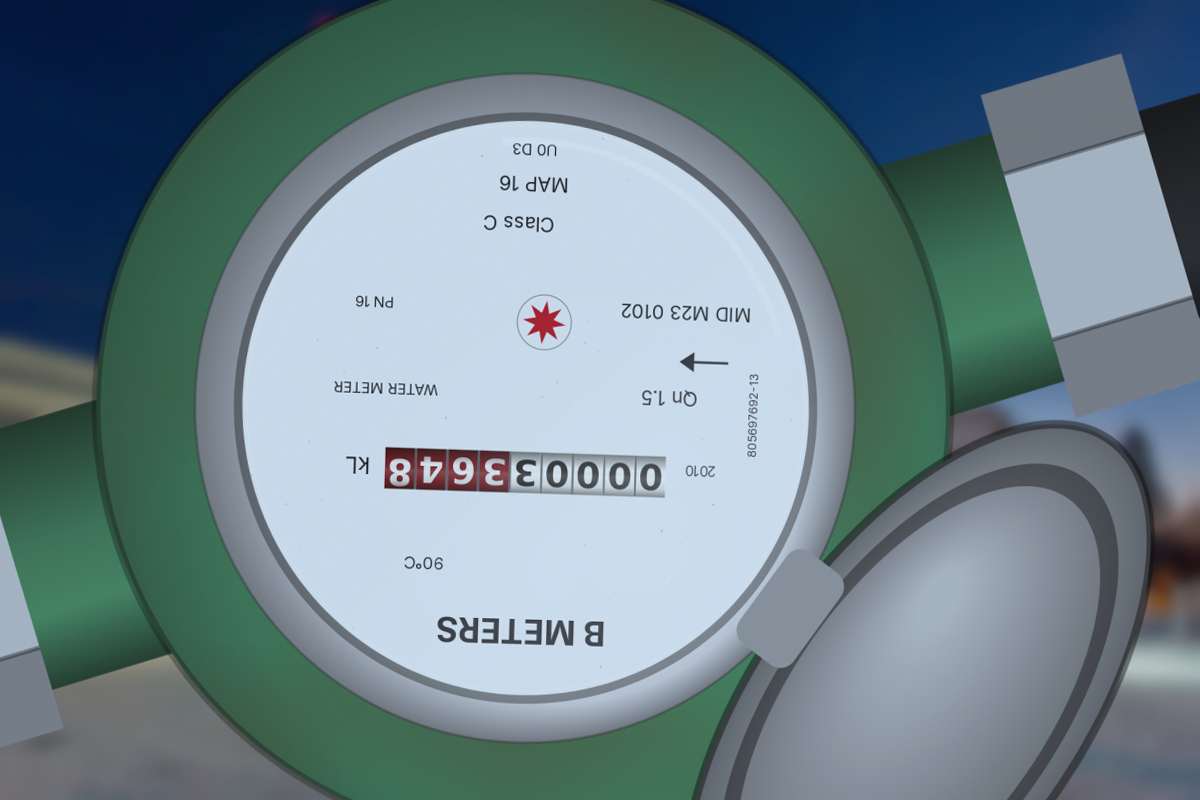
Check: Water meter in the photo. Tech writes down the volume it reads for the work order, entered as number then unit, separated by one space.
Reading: 3.3648 kL
